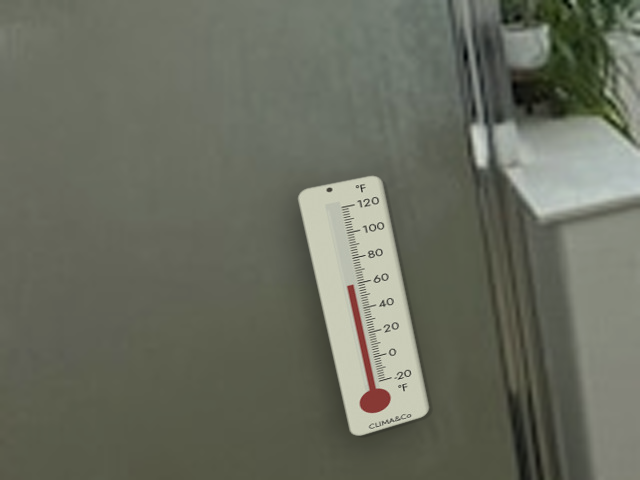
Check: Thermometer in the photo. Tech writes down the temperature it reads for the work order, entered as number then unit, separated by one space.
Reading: 60 °F
